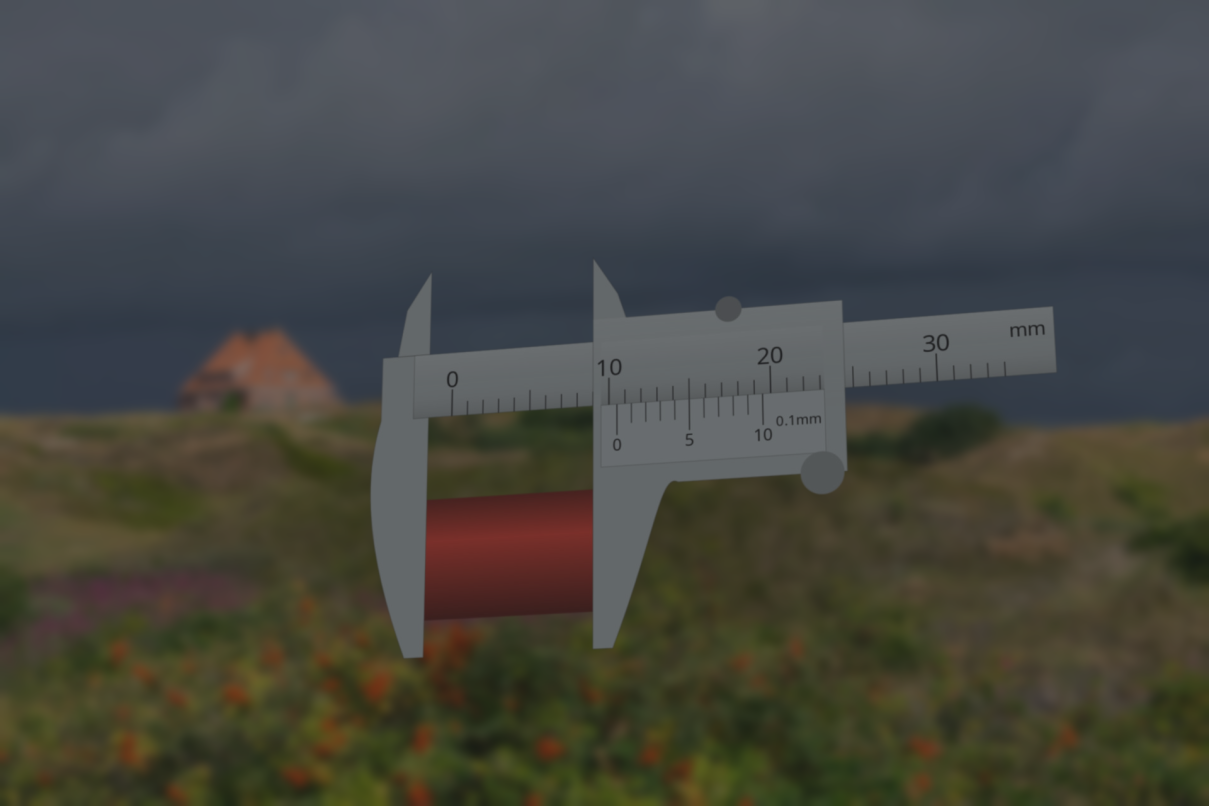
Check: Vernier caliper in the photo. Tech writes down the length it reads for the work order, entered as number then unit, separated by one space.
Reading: 10.5 mm
